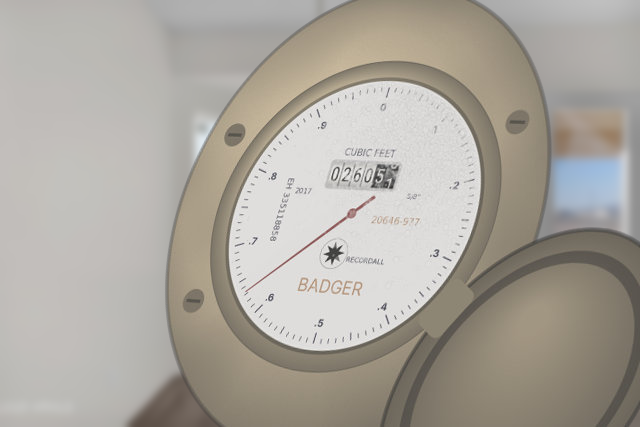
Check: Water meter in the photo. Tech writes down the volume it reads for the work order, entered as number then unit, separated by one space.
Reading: 26050.63 ft³
